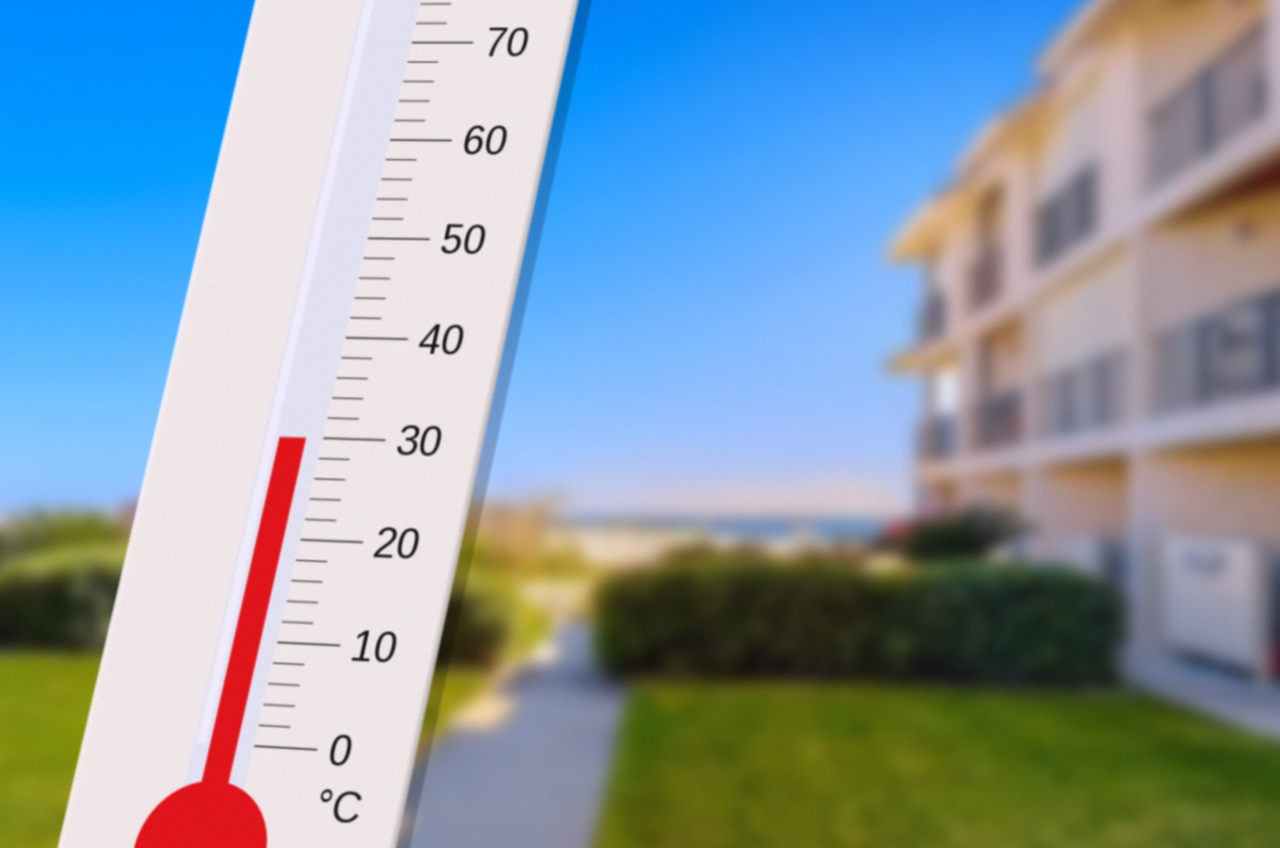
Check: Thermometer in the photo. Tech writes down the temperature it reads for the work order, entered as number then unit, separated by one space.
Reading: 30 °C
